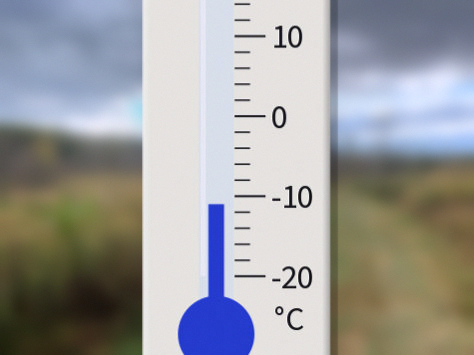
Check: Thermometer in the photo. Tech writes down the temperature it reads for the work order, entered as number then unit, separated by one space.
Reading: -11 °C
